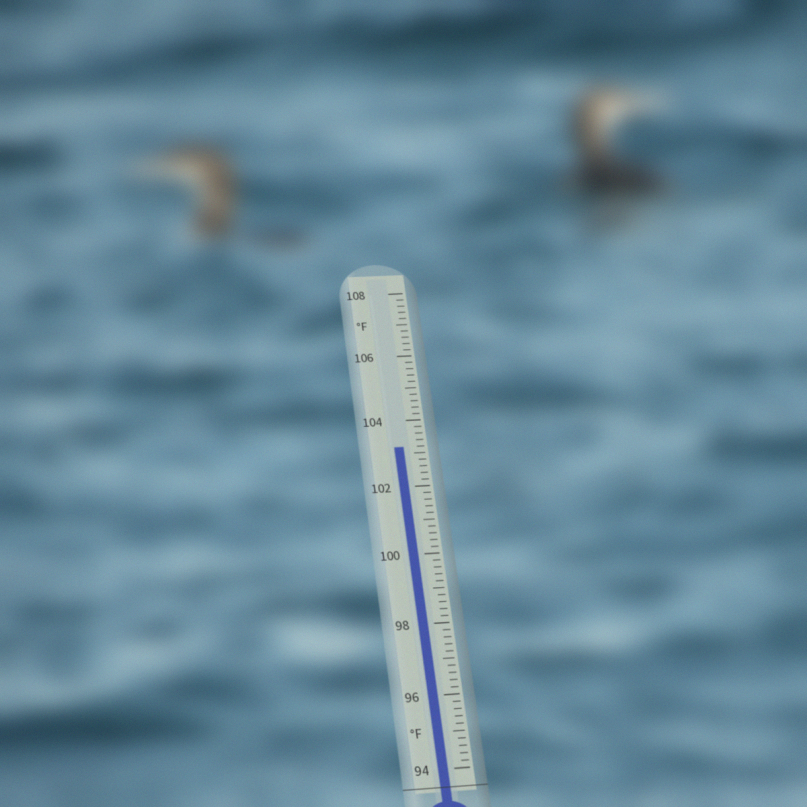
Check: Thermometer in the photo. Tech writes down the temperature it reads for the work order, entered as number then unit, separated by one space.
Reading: 103.2 °F
